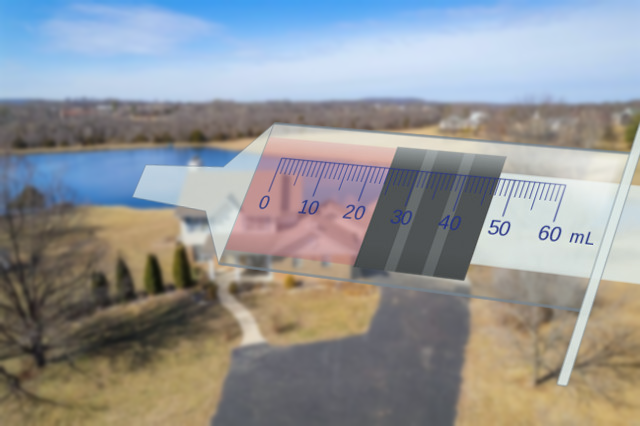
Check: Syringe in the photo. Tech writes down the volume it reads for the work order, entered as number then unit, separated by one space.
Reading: 24 mL
